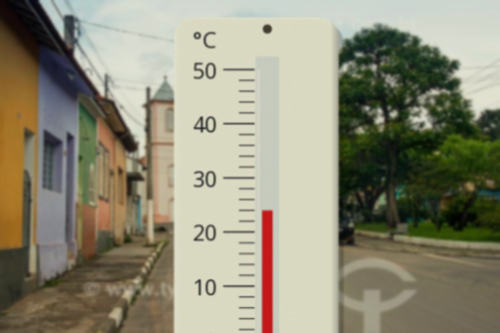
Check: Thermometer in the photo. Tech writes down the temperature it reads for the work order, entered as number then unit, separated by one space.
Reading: 24 °C
